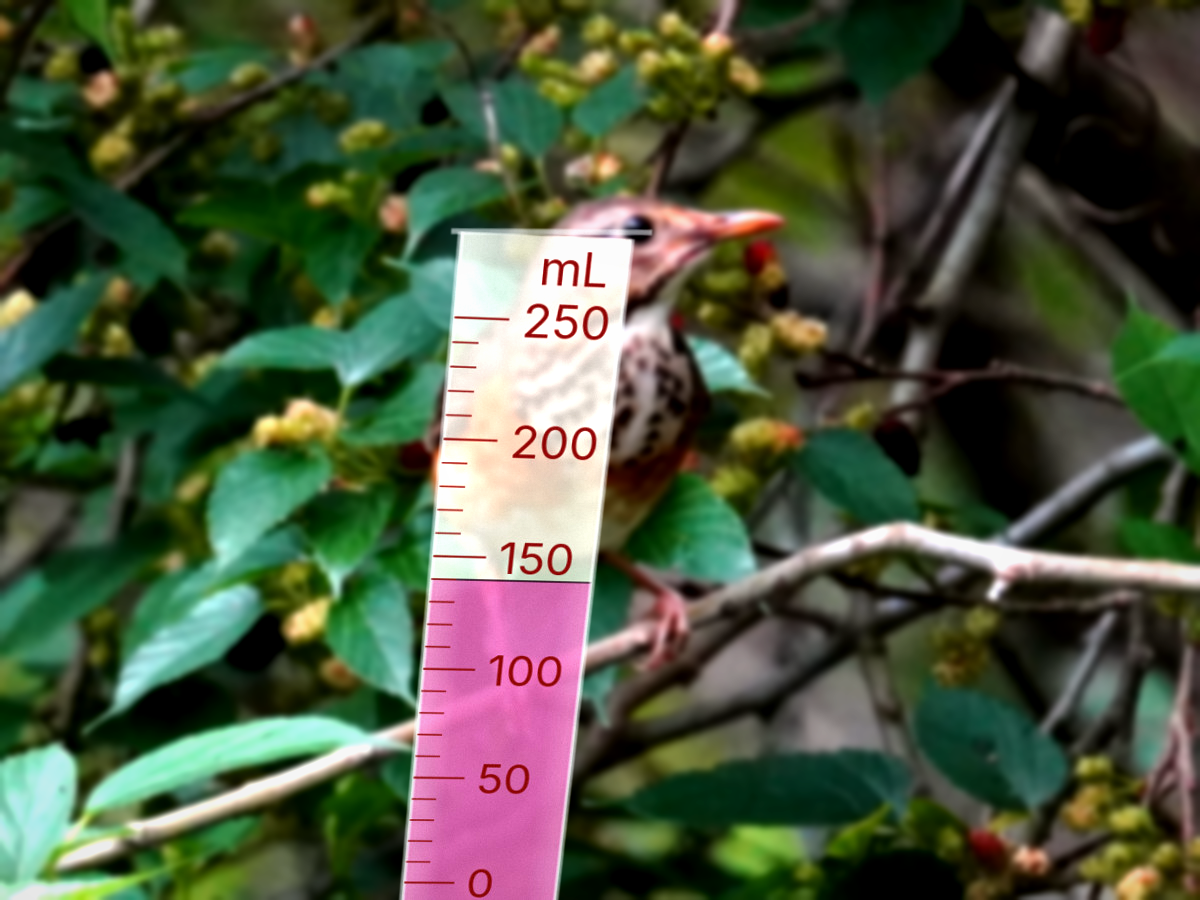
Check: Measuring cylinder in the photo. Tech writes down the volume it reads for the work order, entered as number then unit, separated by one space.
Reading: 140 mL
